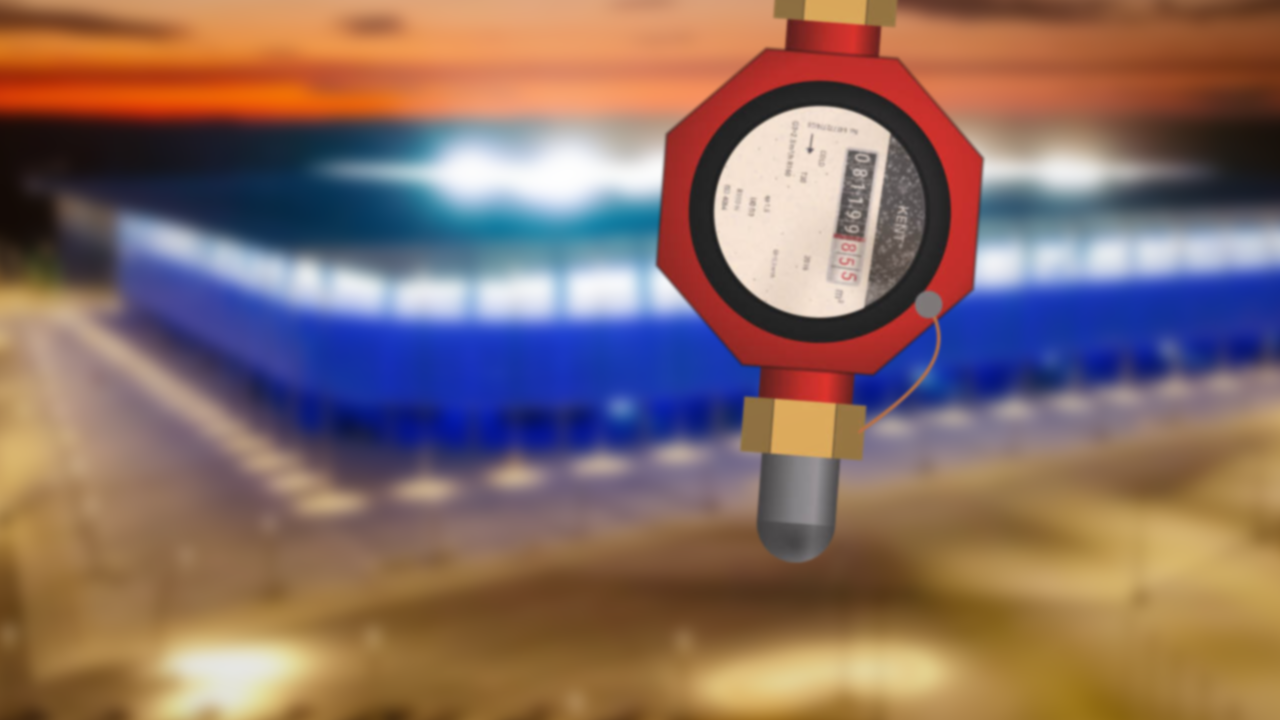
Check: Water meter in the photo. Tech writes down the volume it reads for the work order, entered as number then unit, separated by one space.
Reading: 81199.855 m³
